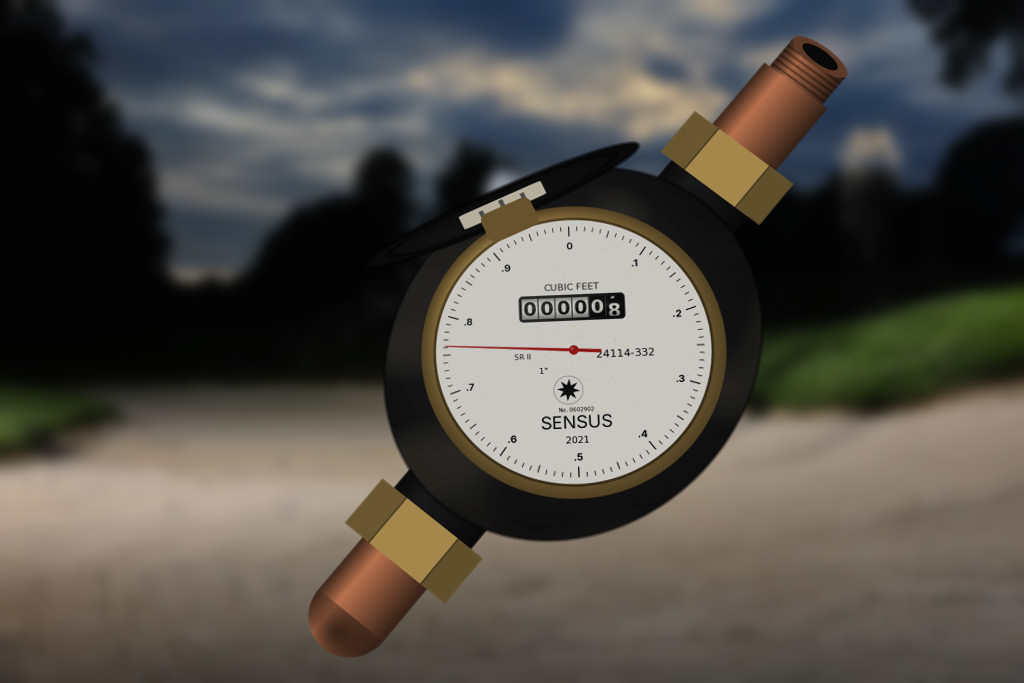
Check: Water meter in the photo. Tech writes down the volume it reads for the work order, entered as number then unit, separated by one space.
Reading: 7.76 ft³
